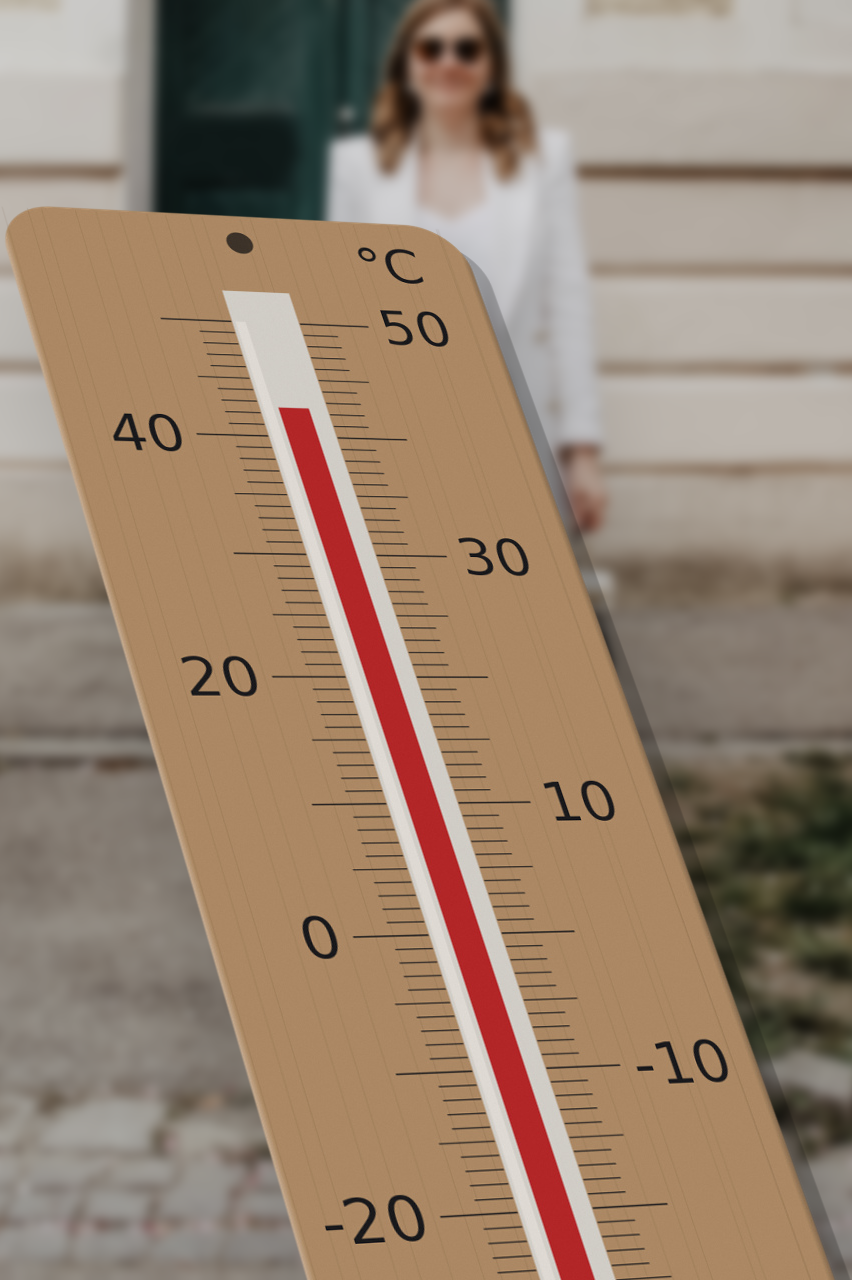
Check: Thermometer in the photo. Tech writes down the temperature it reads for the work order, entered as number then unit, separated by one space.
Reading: 42.5 °C
